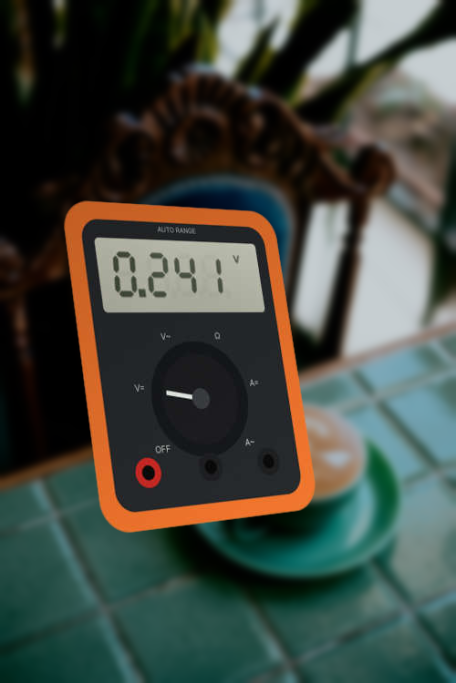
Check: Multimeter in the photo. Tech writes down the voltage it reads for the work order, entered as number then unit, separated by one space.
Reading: 0.241 V
